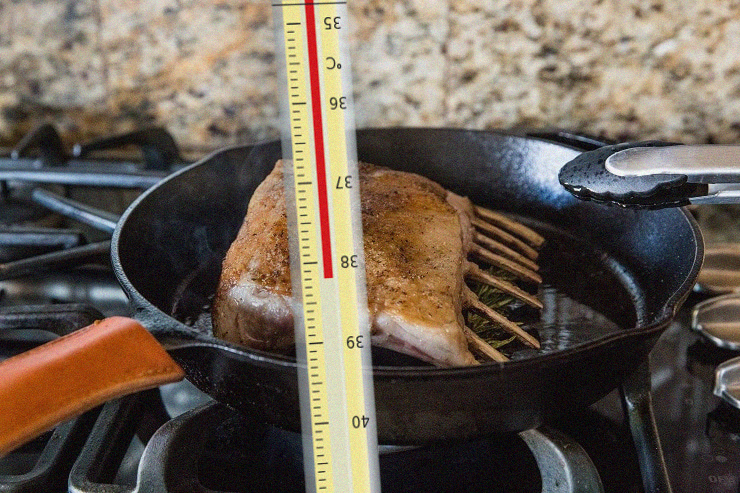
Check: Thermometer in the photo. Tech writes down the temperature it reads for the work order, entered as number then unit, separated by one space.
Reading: 38.2 °C
